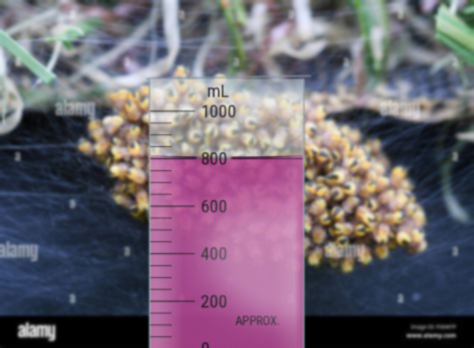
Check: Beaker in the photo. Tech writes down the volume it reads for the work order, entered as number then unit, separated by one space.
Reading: 800 mL
